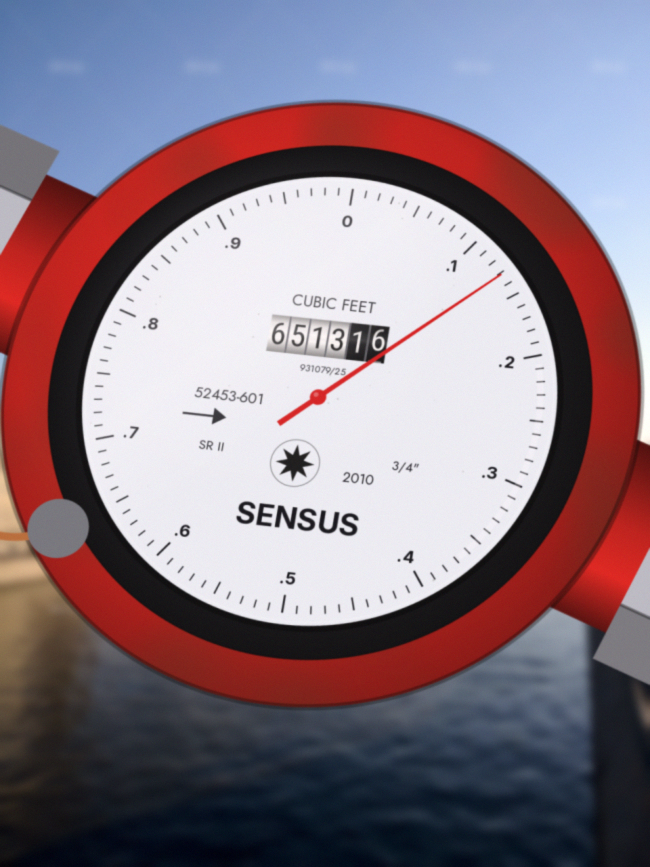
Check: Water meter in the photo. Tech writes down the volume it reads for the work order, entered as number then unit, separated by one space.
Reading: 651316.13 ft³
